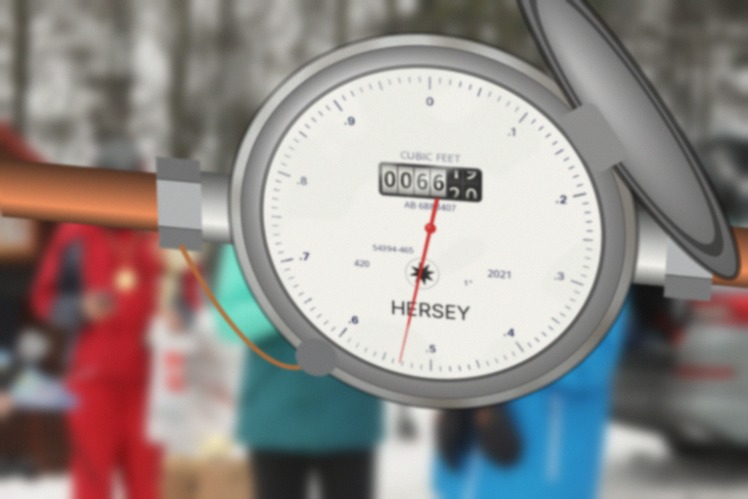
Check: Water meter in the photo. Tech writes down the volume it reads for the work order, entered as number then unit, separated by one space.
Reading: 6619.53 ft³
